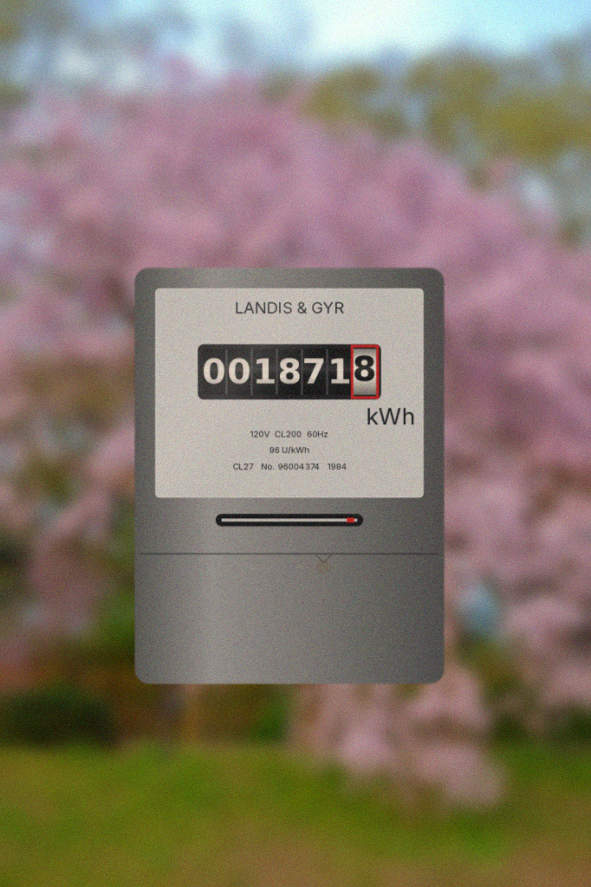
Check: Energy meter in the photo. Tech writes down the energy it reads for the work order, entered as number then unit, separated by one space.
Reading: 1871.8 kWh
